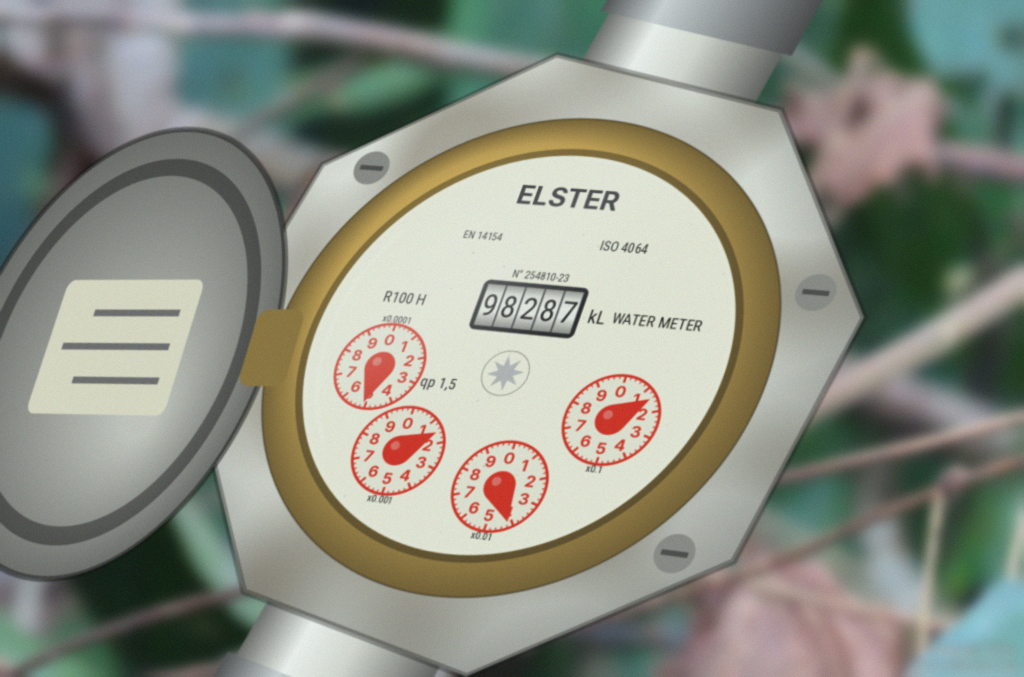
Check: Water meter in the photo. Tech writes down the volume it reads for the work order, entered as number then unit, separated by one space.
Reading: 98287.1415 kL
